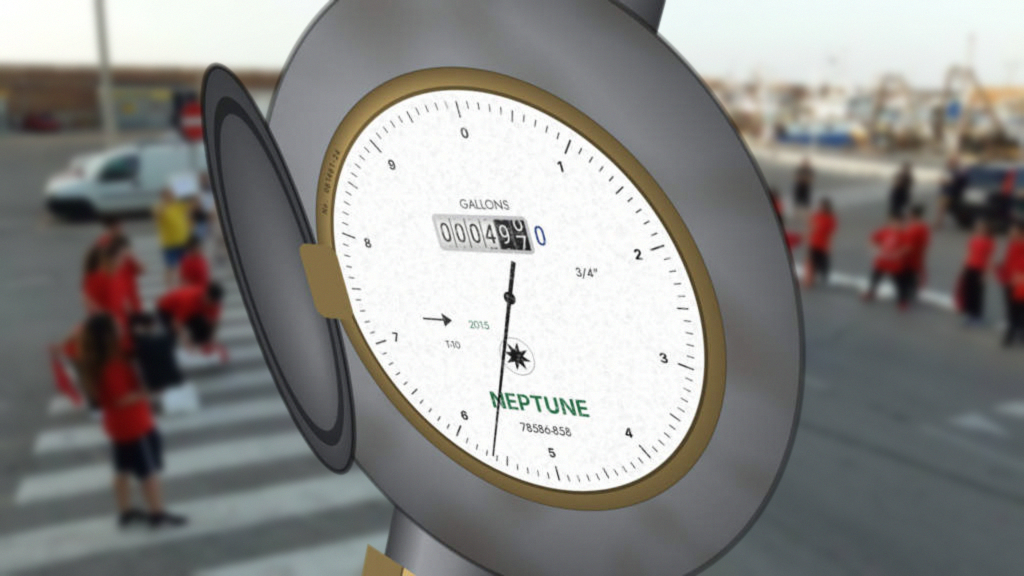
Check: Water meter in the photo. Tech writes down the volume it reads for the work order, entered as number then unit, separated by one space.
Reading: 4965.6 gal
